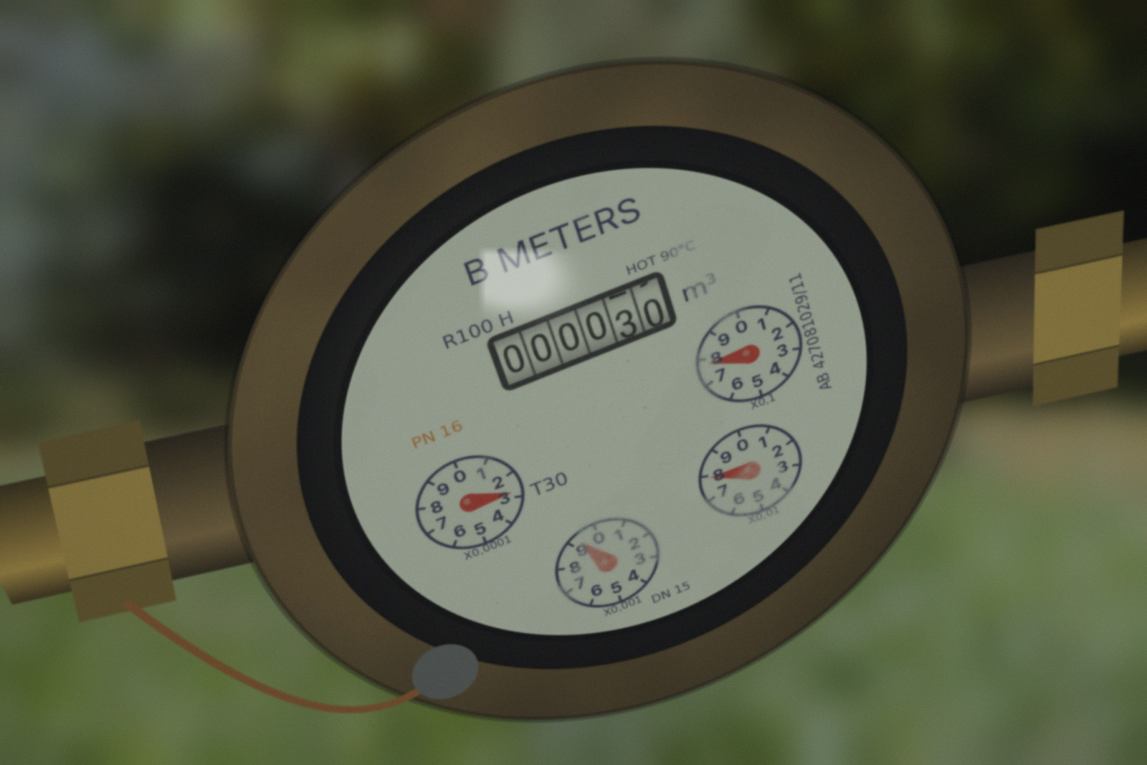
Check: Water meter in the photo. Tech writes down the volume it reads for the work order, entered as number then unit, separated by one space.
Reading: 29.7792 m³
